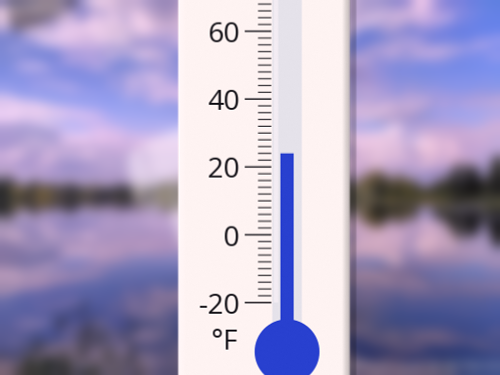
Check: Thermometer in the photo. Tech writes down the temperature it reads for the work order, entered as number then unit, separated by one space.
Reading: 24 °F
